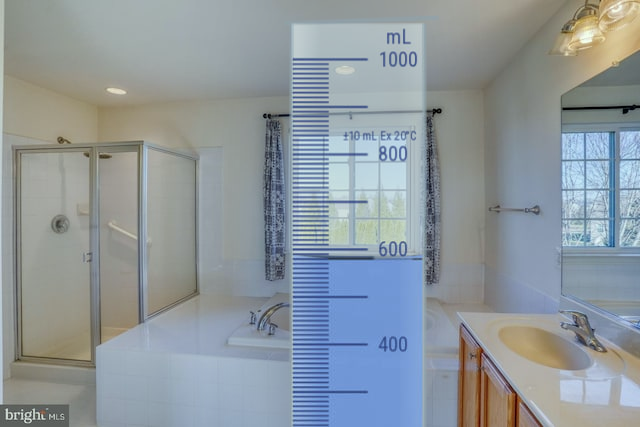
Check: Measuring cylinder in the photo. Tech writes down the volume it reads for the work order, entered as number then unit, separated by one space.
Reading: 580 mL
